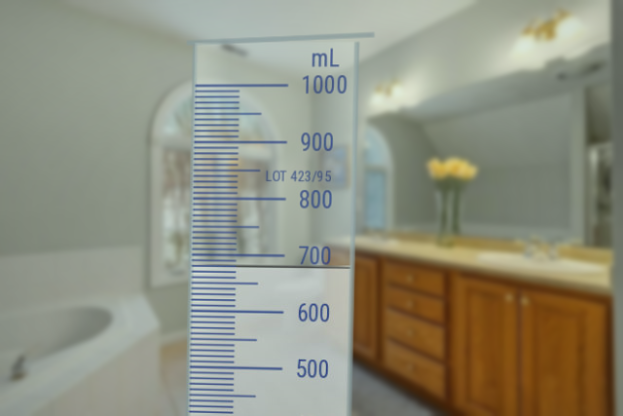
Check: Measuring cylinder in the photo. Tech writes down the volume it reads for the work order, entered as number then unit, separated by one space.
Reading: 680 mL
